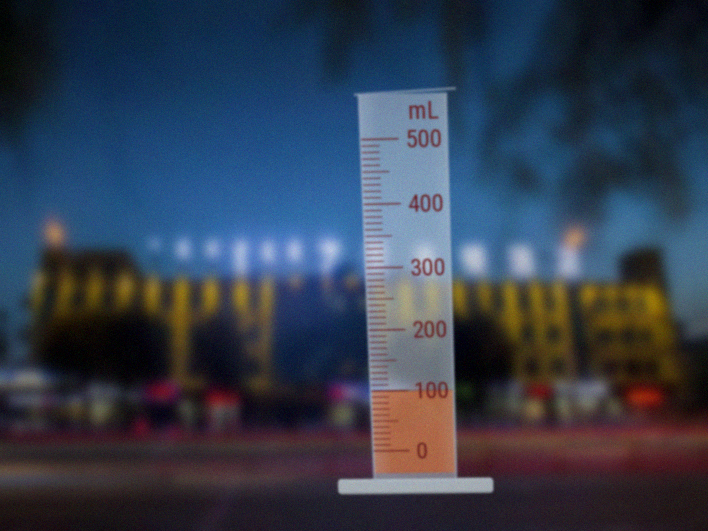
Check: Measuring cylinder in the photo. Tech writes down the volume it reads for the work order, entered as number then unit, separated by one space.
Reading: 100 mL
